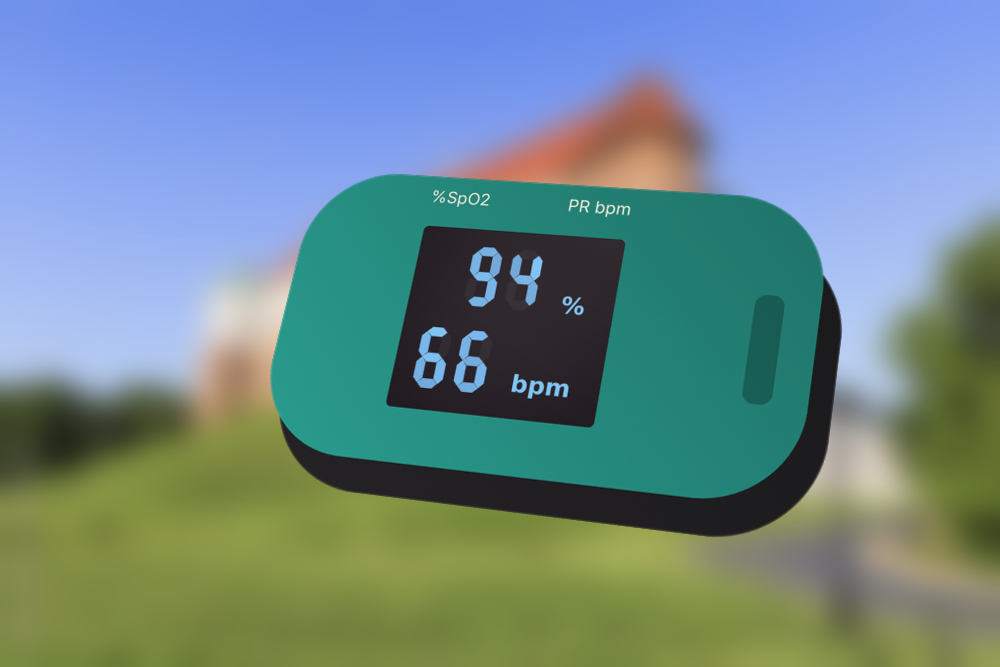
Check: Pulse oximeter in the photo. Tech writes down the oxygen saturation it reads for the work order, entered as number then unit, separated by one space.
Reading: 94 %
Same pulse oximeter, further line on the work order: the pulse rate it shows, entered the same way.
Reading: 66 bpm
